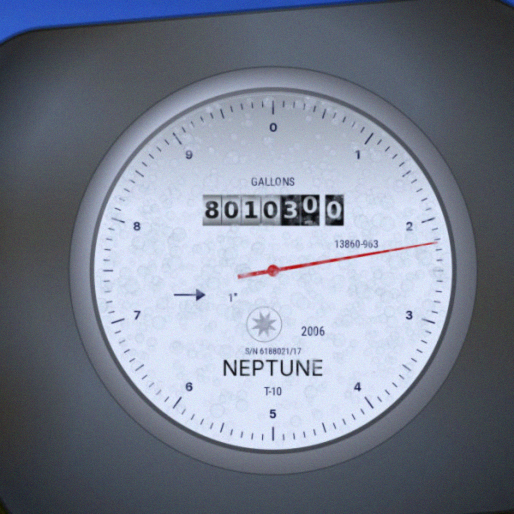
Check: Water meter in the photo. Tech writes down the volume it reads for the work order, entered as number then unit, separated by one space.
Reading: 8010302.2 gal
